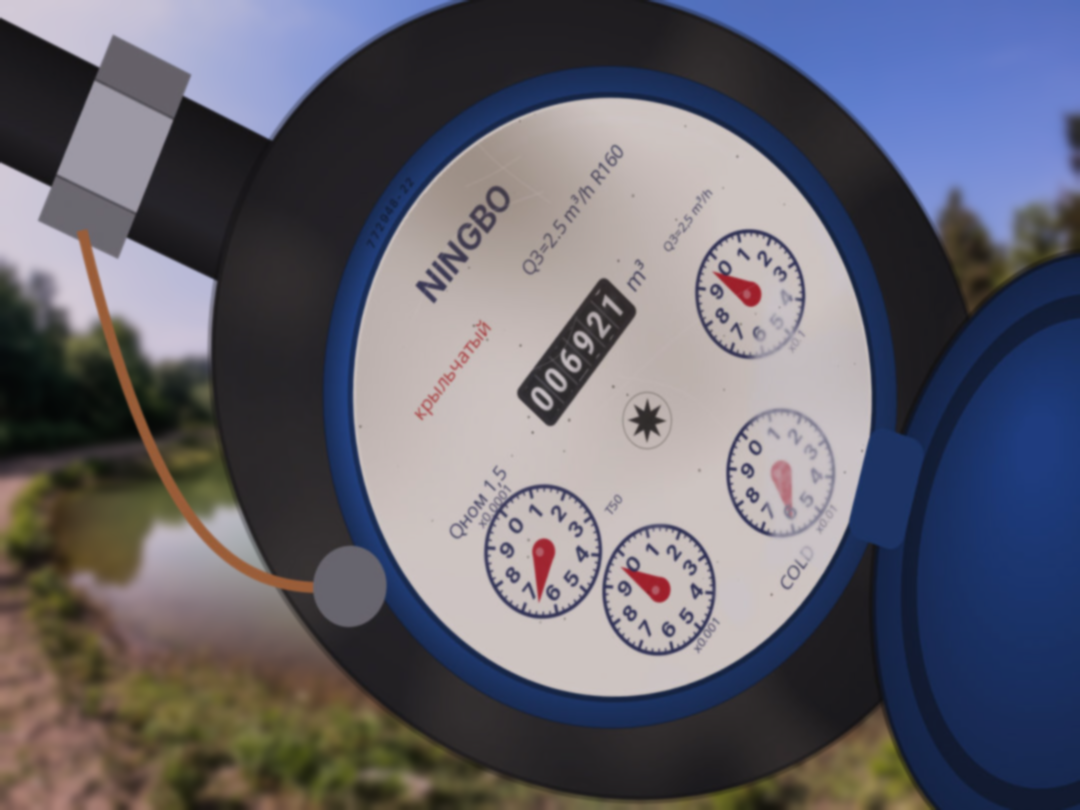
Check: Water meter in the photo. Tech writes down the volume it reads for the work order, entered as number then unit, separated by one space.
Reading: 6920.9596 m³
